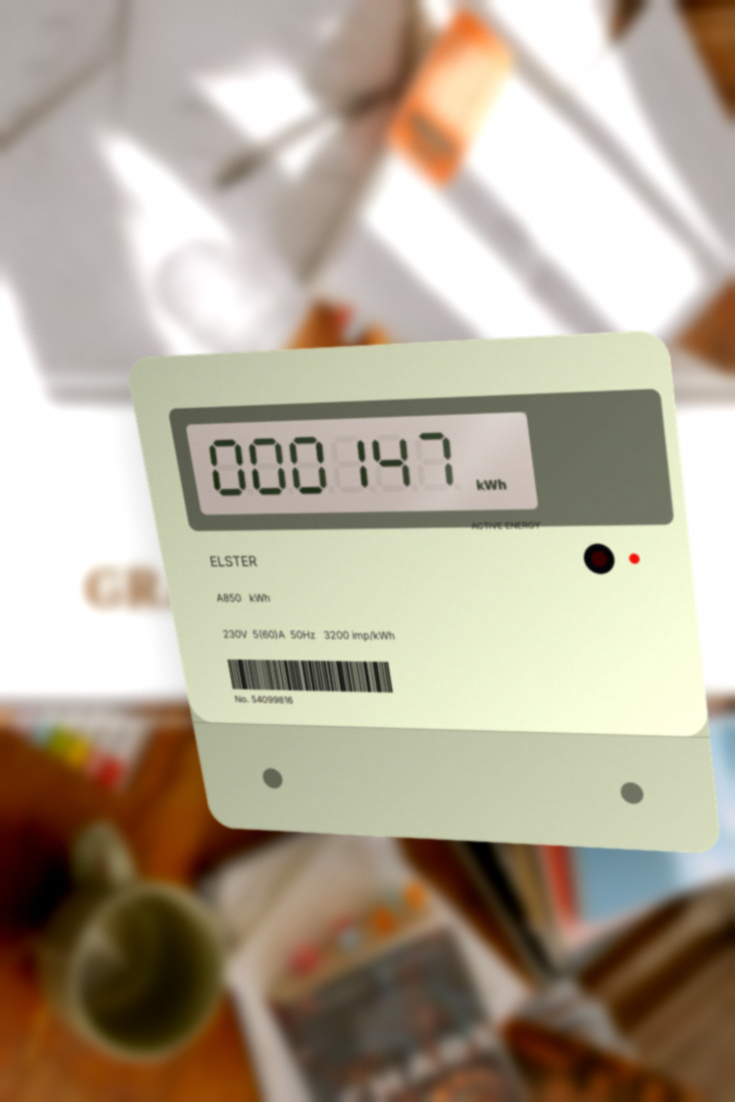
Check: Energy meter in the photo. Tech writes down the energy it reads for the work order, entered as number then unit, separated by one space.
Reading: 147 kWh
